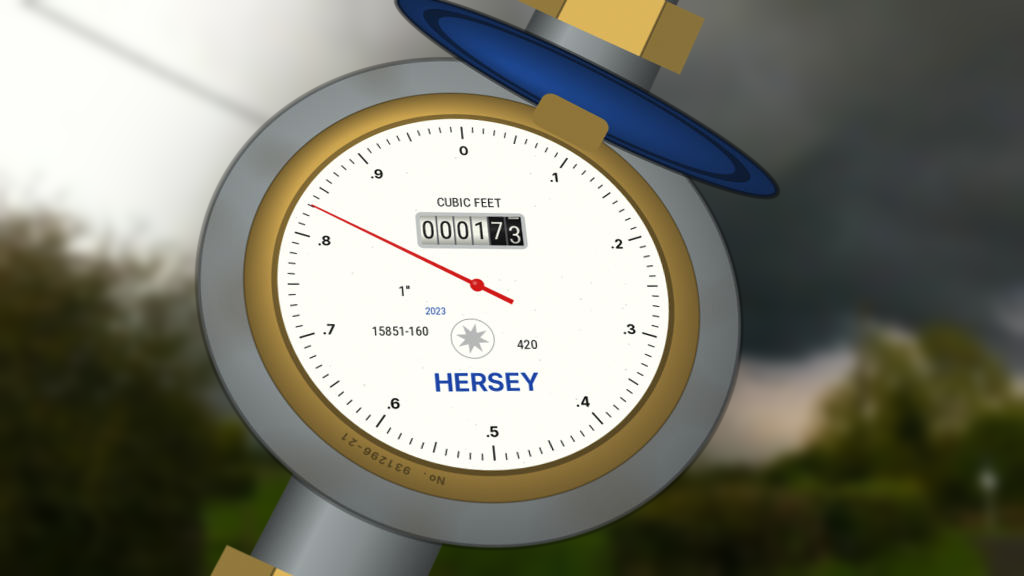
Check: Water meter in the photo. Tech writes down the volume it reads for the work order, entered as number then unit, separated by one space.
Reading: 172.83 ft³
